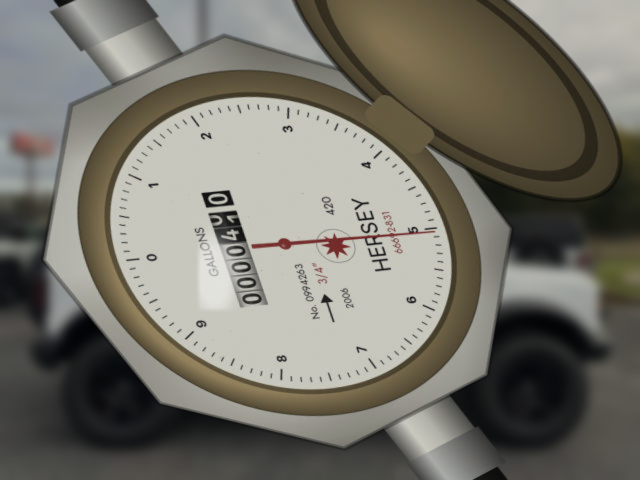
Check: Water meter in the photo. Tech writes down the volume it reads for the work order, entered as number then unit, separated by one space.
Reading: 405.0 gal
